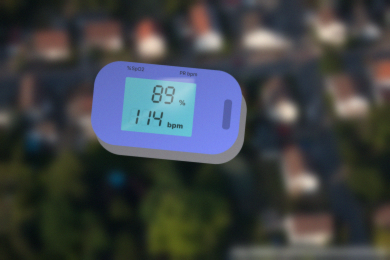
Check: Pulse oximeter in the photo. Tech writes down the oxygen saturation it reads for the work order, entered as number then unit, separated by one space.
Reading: 89 %
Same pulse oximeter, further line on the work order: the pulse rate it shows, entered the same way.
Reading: 114 bpm
